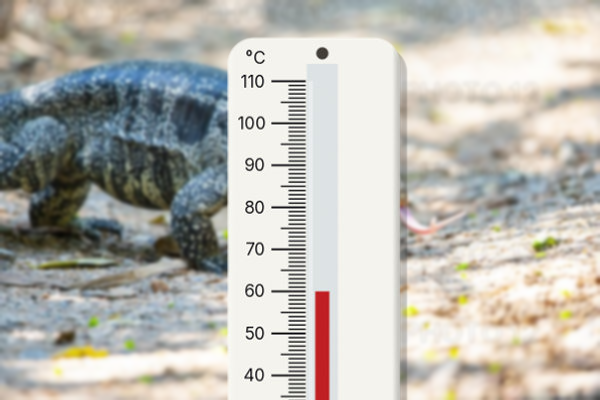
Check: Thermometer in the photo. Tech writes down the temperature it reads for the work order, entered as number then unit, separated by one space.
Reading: 60 °C
